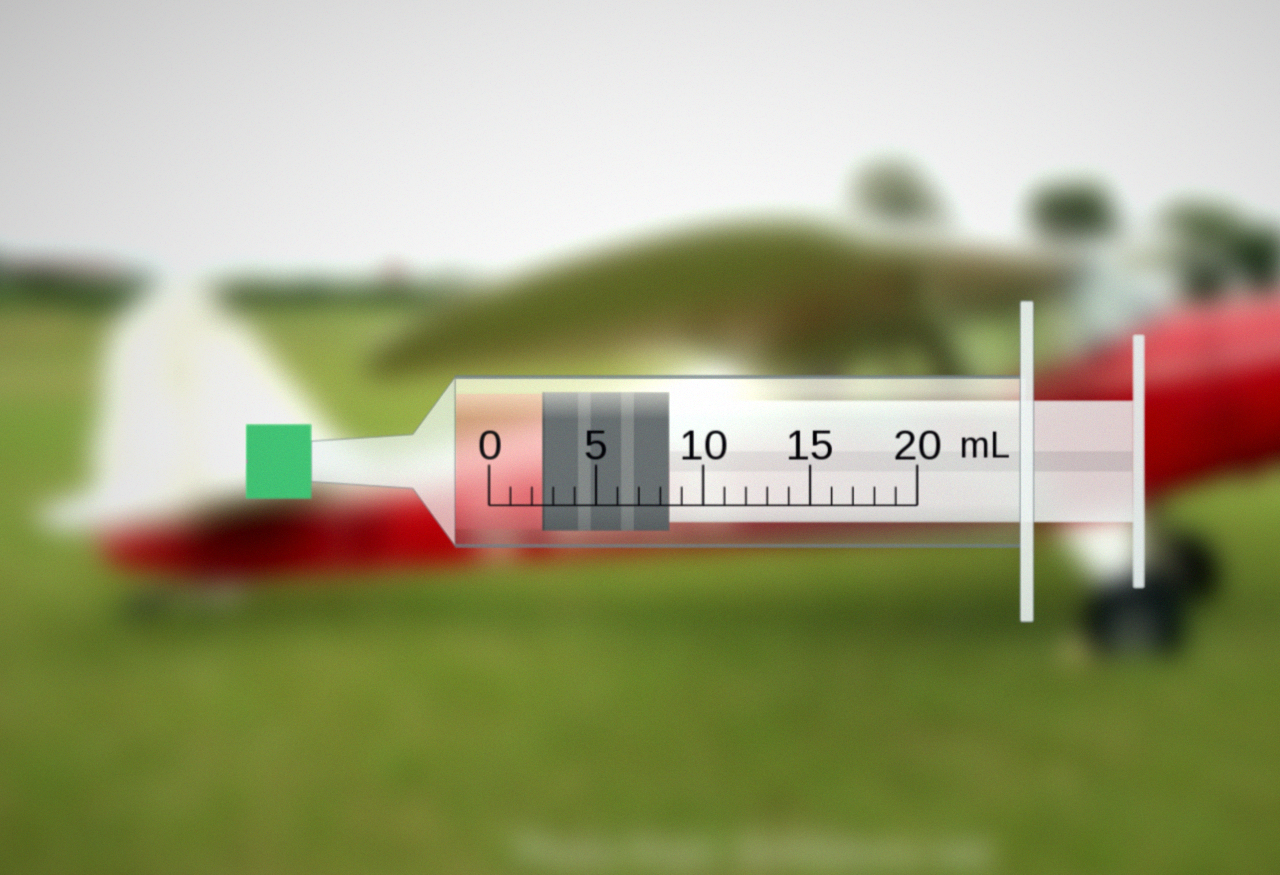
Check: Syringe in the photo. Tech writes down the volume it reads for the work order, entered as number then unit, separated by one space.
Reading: 2.5 mL
